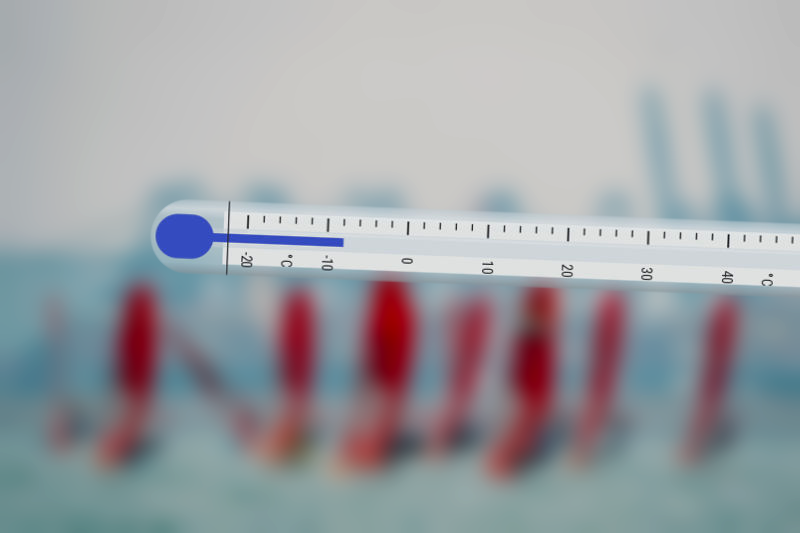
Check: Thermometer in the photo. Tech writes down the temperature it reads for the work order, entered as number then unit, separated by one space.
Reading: -8 °C
